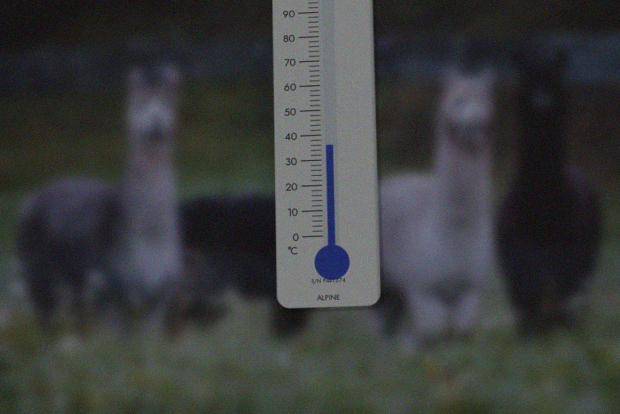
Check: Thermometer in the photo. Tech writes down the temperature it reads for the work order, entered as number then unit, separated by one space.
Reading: 36 °C
